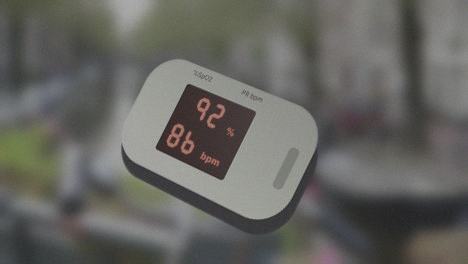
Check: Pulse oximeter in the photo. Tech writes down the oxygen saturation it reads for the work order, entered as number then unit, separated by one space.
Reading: 92 %
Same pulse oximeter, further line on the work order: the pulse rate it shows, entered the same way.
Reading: 86 bpm
